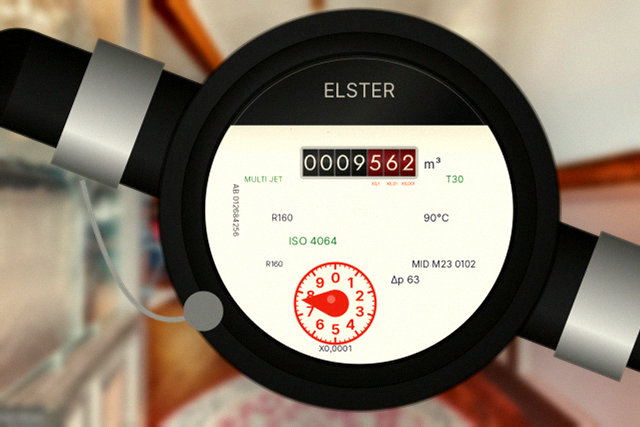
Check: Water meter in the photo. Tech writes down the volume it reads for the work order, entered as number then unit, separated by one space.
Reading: 9.5627 m³
